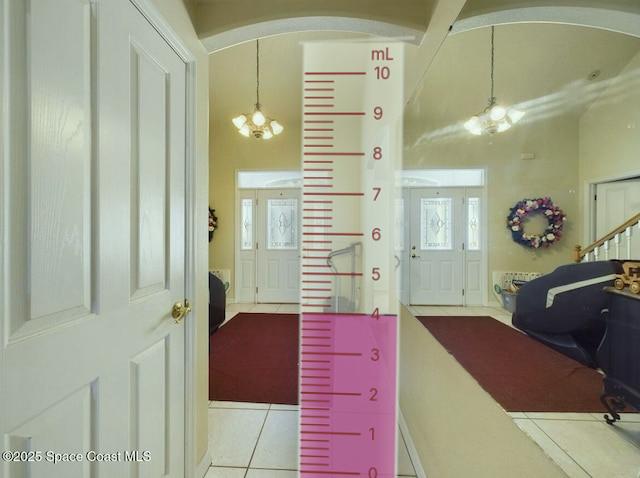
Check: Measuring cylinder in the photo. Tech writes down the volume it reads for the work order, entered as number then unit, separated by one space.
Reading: 4 mL
